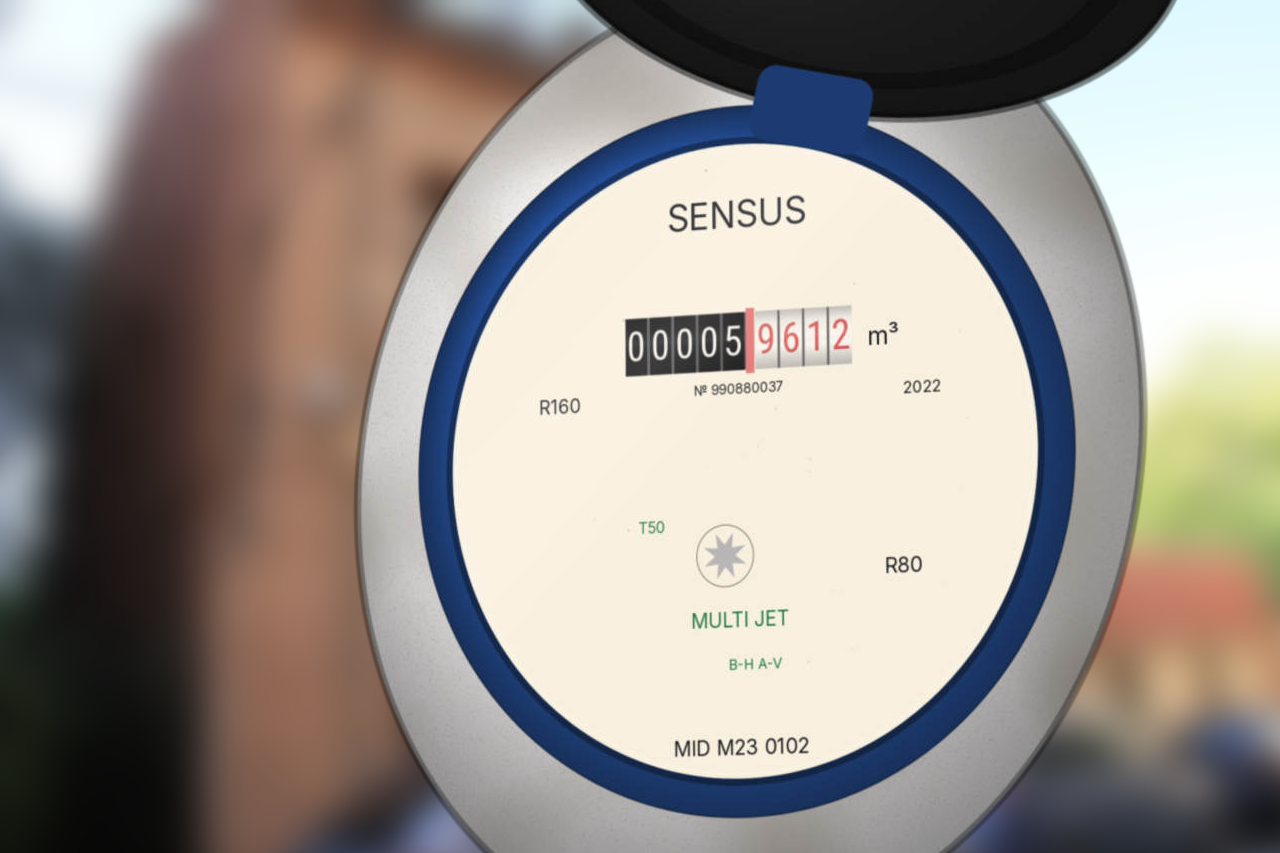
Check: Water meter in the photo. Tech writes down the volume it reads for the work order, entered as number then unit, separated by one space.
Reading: 5.9612 m³
